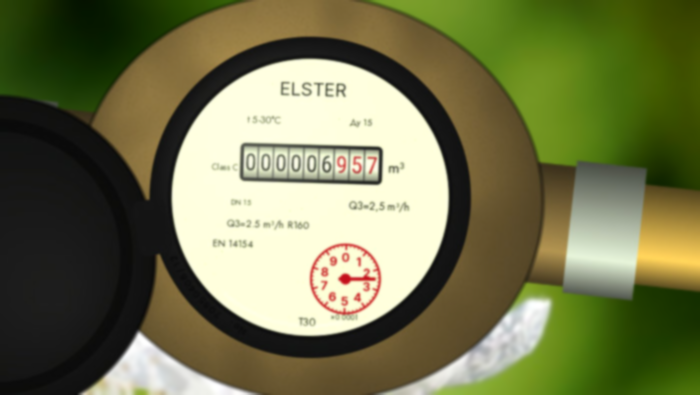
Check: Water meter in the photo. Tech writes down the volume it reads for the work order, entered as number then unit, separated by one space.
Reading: 6.9572 m³
